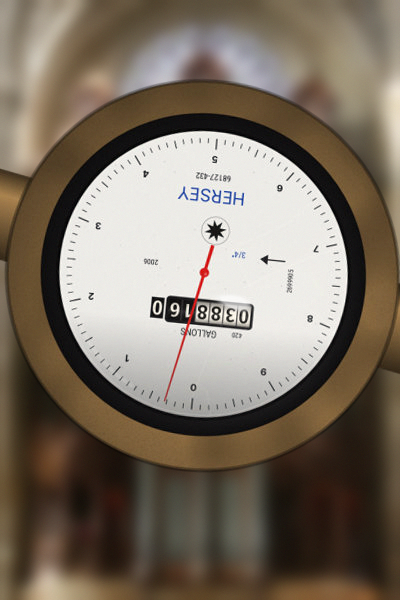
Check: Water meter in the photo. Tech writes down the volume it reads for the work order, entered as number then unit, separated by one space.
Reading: 388160.3 gal
